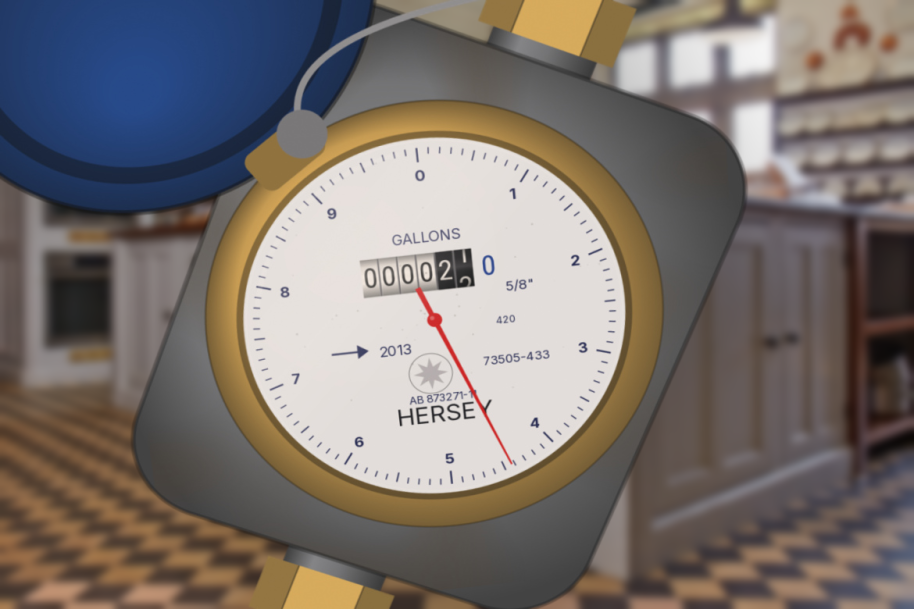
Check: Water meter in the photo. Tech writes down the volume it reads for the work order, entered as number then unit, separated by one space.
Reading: 214.4 gal
